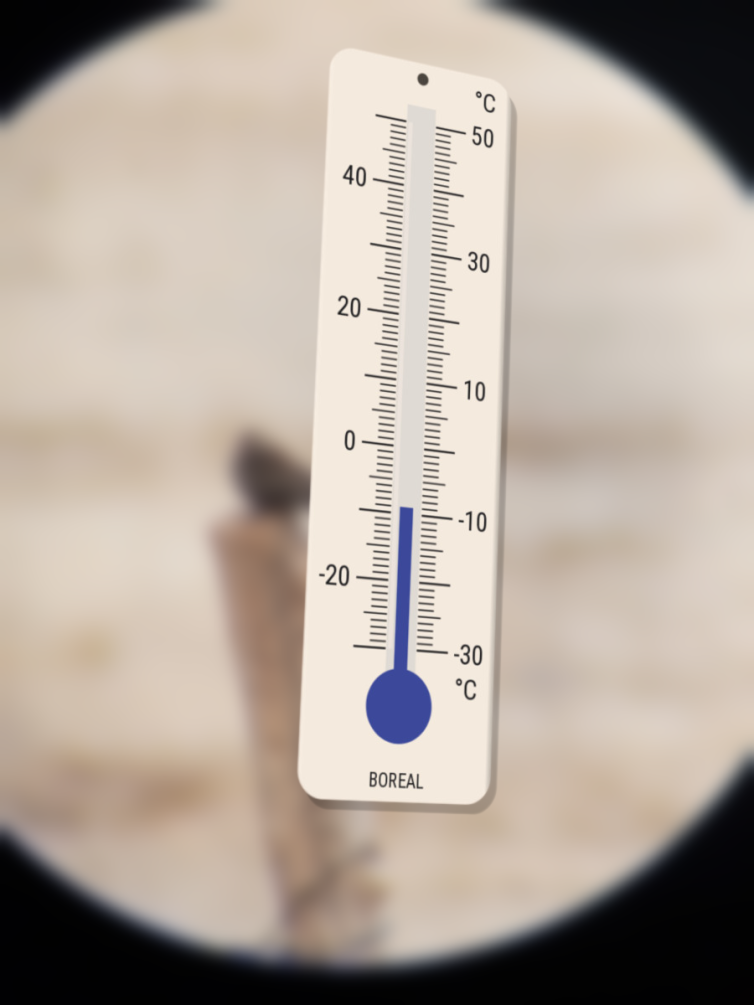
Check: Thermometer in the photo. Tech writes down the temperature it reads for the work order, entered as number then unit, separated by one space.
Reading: -9 °C
